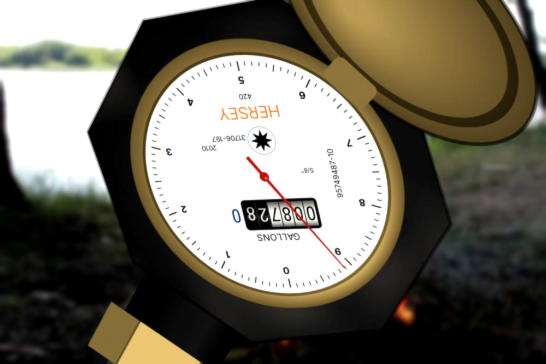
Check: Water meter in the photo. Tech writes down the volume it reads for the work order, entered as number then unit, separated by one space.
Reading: 87279.1 gal
